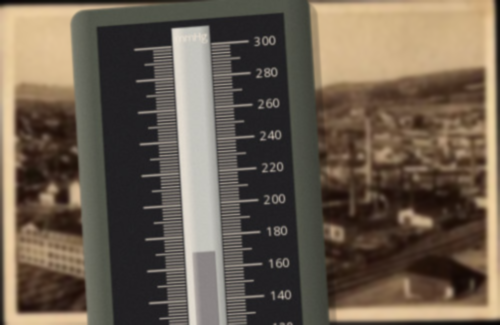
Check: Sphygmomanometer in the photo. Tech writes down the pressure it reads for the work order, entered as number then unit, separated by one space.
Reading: 170 mmHg
